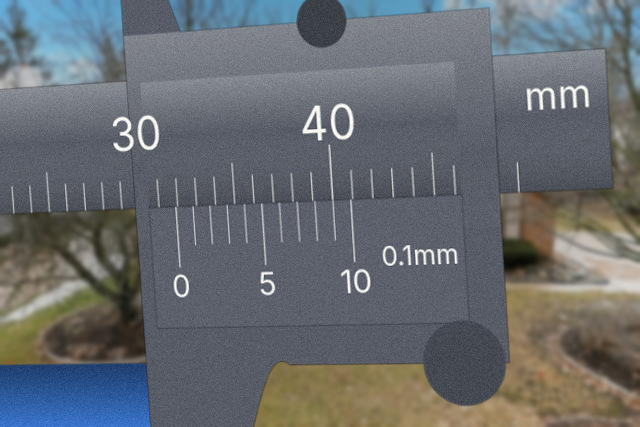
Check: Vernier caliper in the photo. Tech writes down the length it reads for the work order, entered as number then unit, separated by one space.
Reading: 31.9 mm
